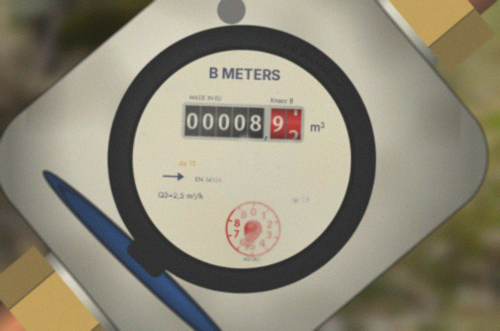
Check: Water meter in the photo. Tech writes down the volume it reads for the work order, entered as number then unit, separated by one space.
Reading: 8.915 m³
